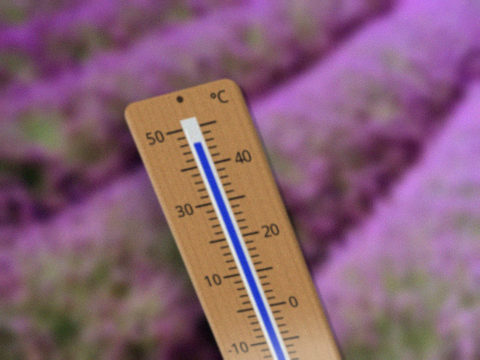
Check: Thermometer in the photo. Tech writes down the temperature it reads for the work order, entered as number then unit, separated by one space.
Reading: 46 °C
